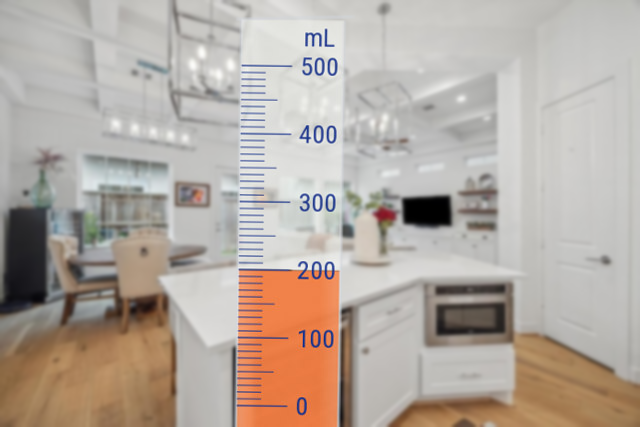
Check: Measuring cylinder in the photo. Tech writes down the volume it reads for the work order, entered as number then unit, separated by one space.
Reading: 200 mL
